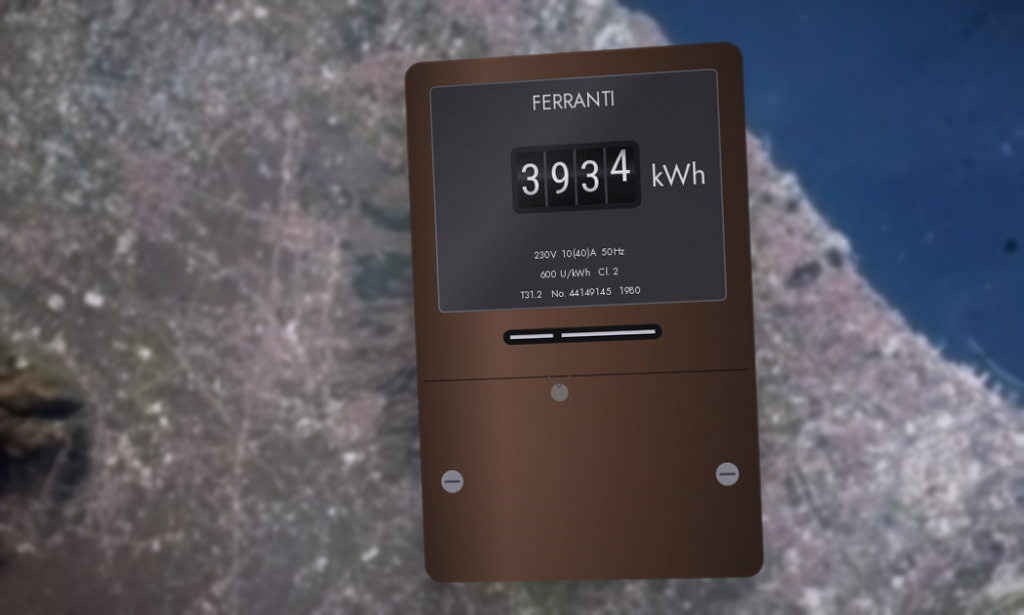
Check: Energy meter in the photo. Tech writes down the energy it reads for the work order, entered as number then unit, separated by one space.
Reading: 3934 kWh
